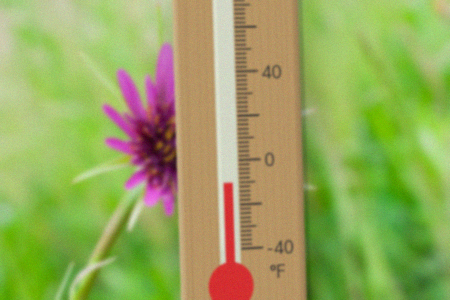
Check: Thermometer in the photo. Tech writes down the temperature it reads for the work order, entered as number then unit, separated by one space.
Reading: -10 °F
